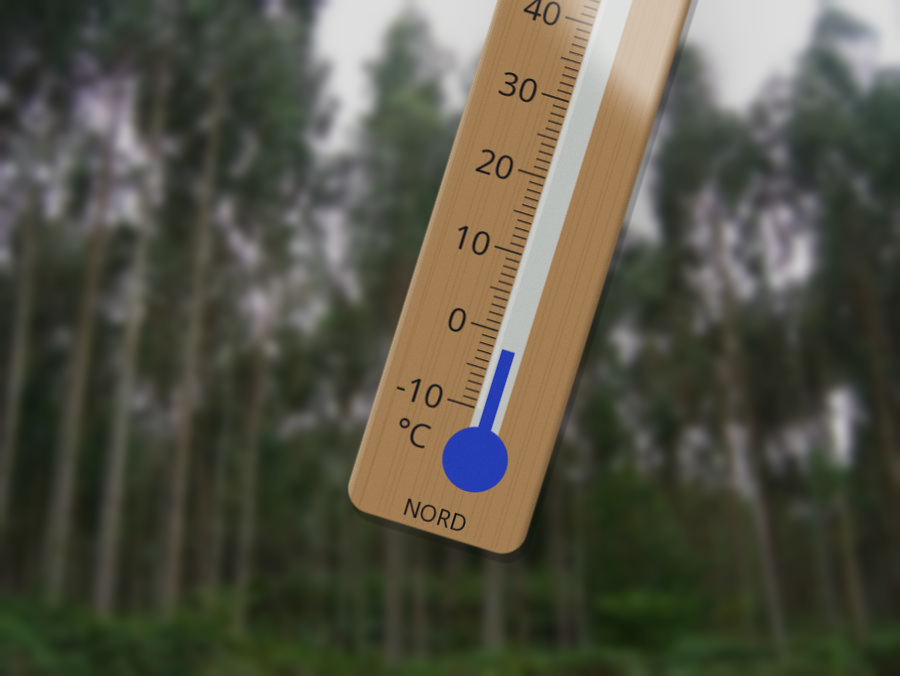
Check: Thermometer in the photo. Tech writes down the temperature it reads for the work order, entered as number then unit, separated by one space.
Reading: -2 °C
